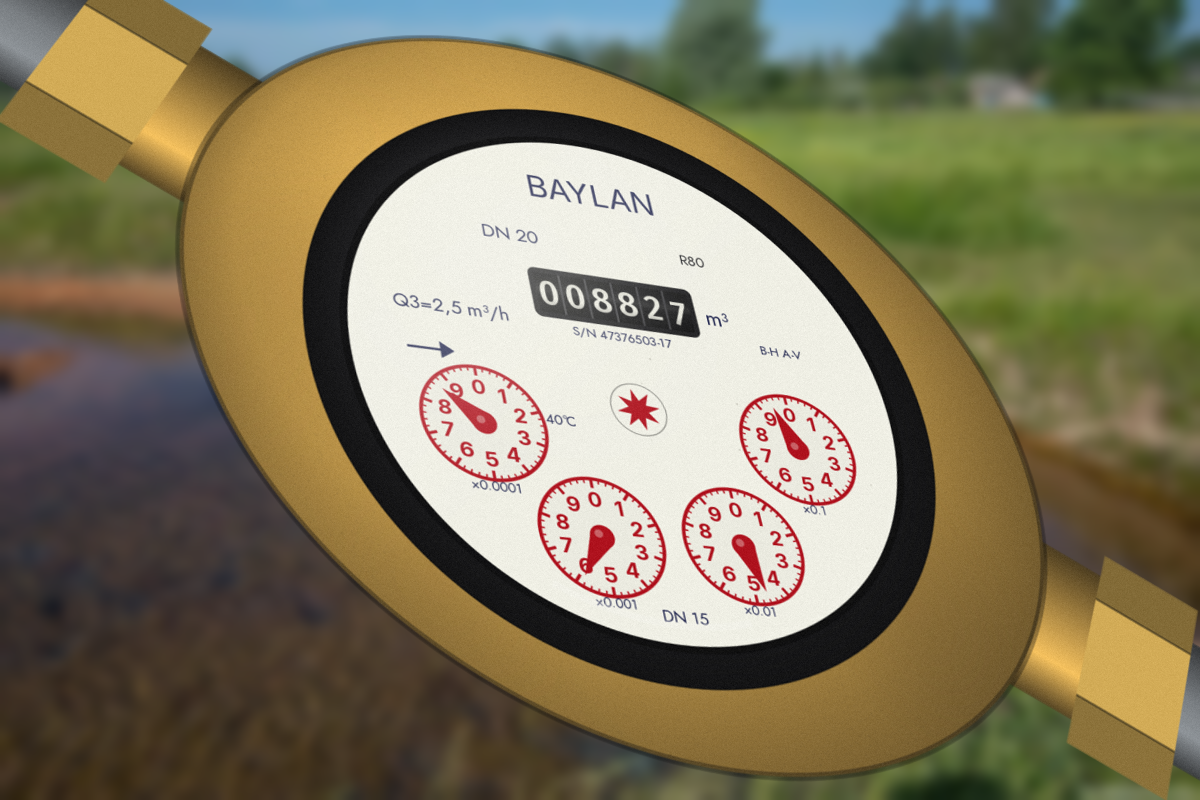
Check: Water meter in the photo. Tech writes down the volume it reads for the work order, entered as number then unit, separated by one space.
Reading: 8826.9458 m³
